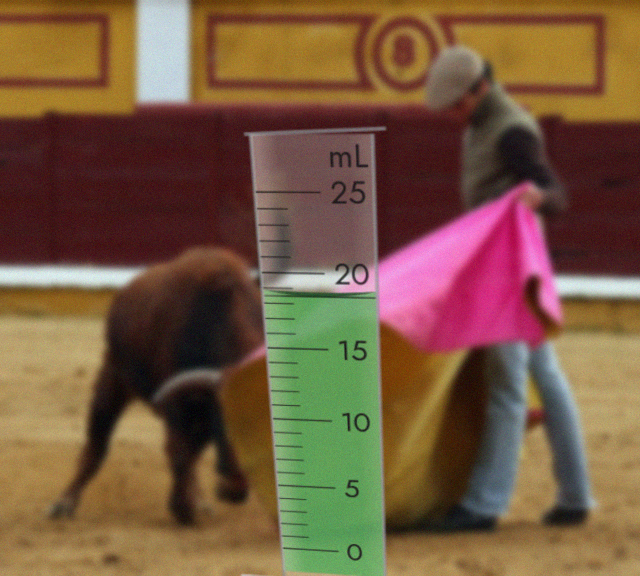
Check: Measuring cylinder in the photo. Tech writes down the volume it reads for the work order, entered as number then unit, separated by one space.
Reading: 18.5 mL
